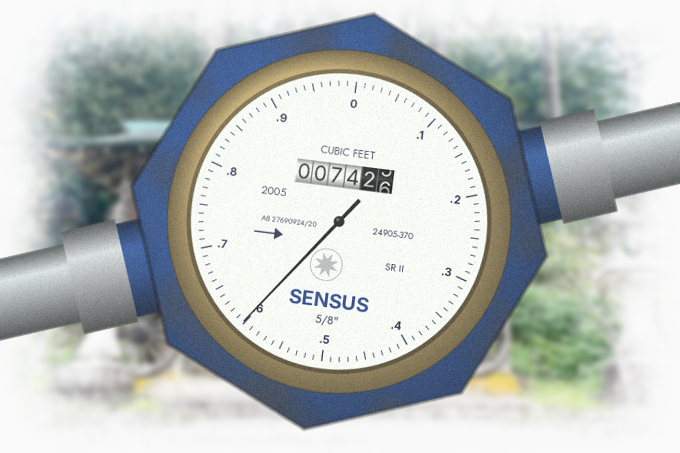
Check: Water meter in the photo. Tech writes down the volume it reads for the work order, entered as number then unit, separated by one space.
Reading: 7425.60 ft³
